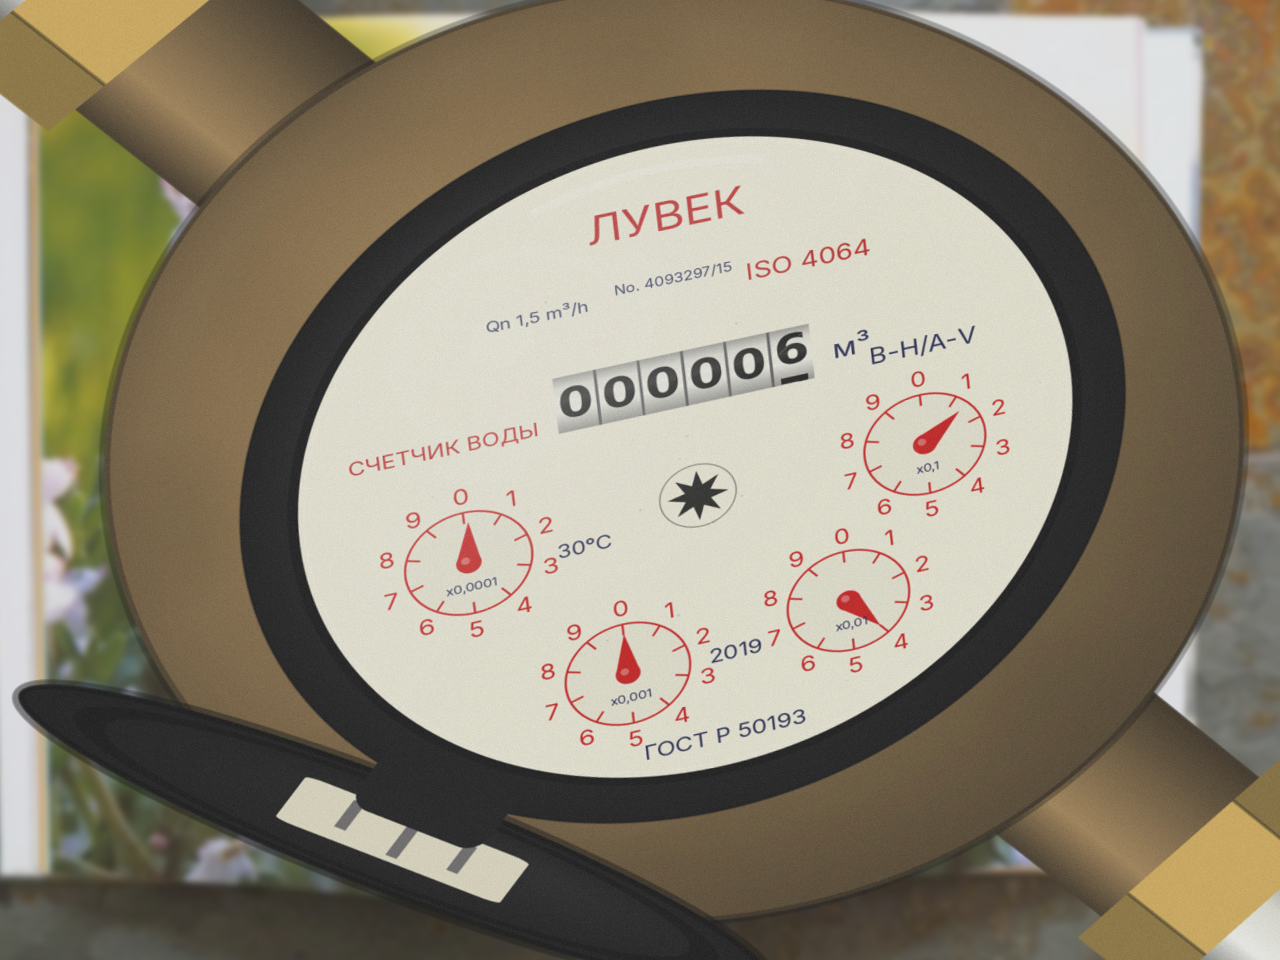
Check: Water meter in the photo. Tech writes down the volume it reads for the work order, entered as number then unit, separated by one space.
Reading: 6.1400 m³
